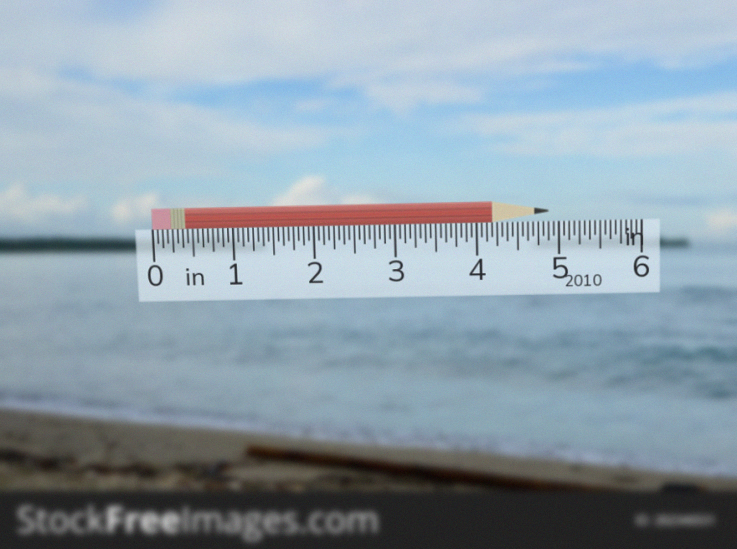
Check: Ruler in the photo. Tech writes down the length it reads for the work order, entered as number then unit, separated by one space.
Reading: 4.875 in
